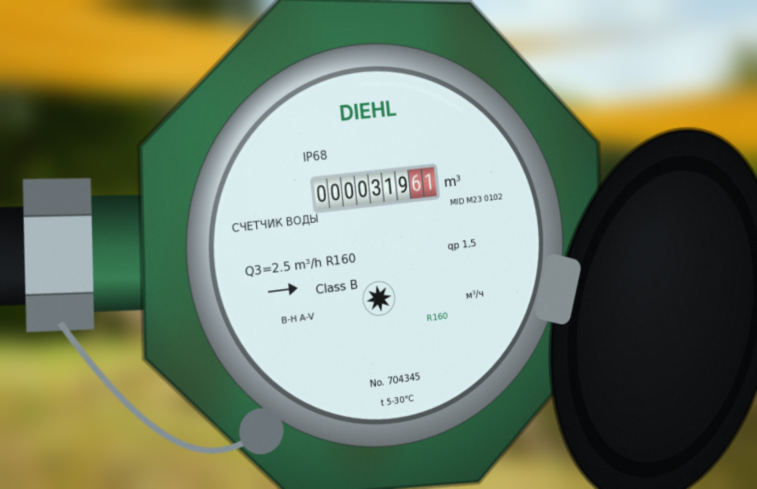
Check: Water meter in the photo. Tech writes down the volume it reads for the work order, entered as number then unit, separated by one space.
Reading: 319.61 m³
